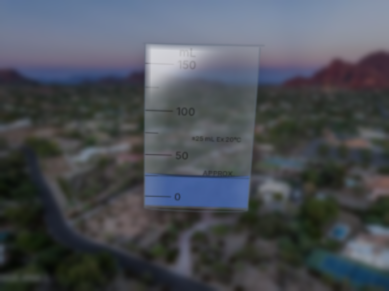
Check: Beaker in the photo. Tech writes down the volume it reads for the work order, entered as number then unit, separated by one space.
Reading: 25 mL
